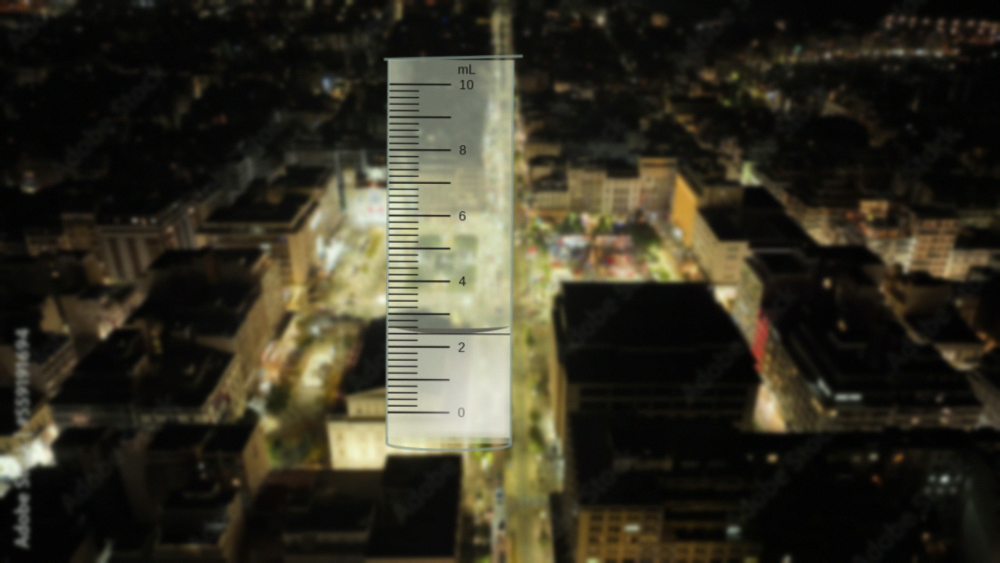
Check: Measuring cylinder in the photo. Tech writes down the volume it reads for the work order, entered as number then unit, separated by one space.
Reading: 2.4 mL
